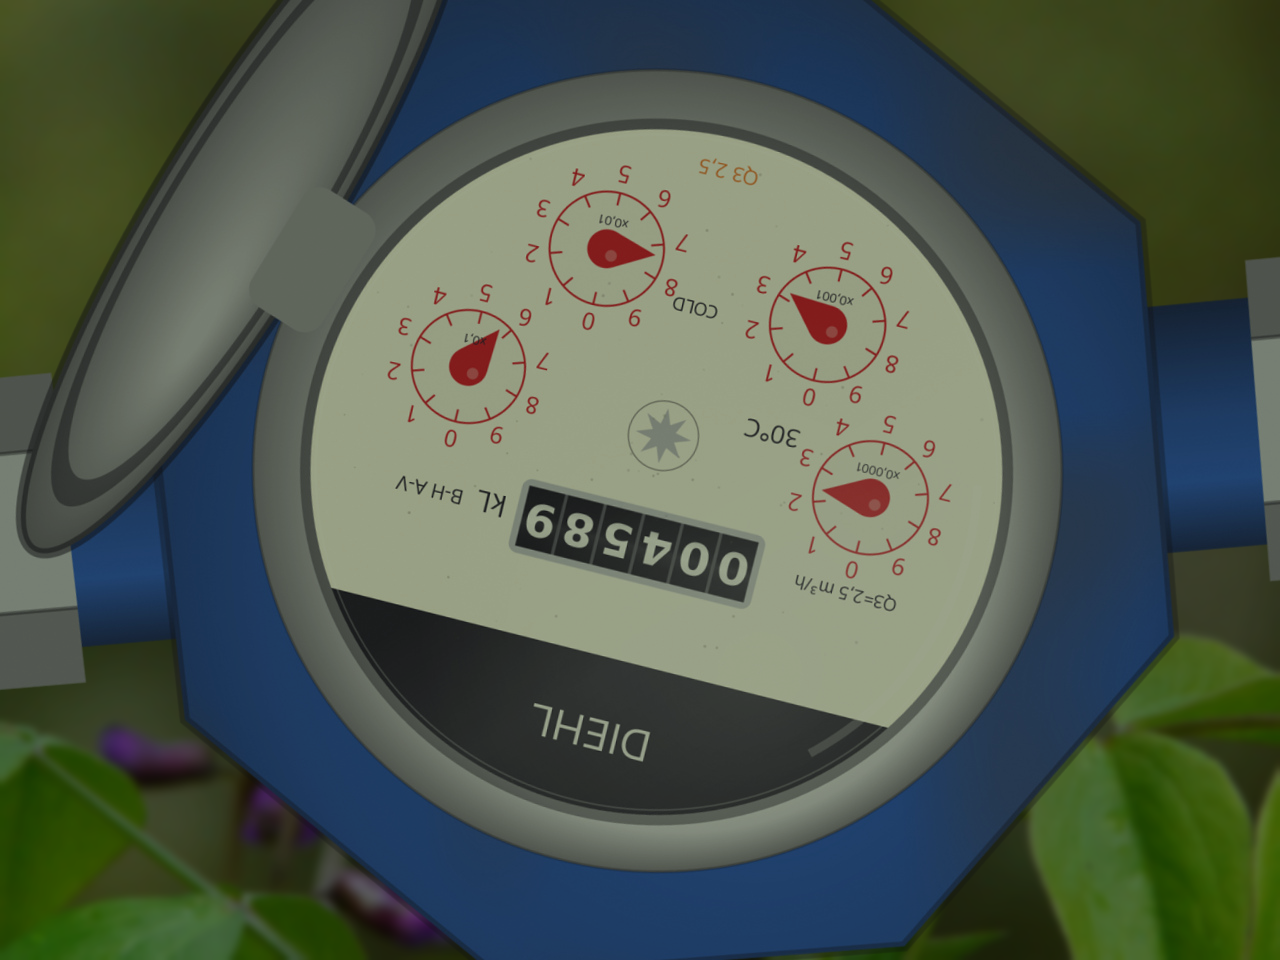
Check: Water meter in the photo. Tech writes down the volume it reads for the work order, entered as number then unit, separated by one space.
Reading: 4589.5732 kL
